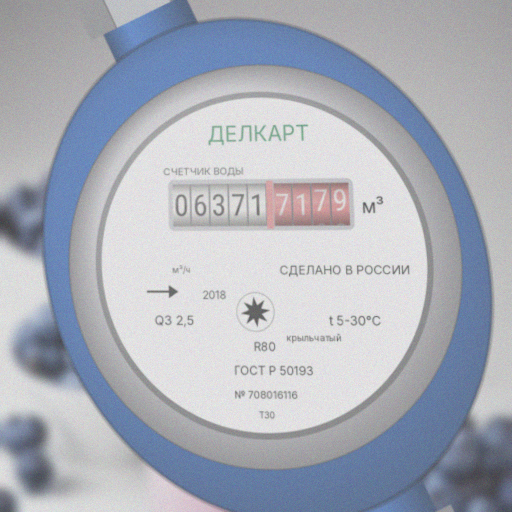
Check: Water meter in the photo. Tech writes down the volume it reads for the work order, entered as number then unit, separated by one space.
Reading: 6371.7179 m³
